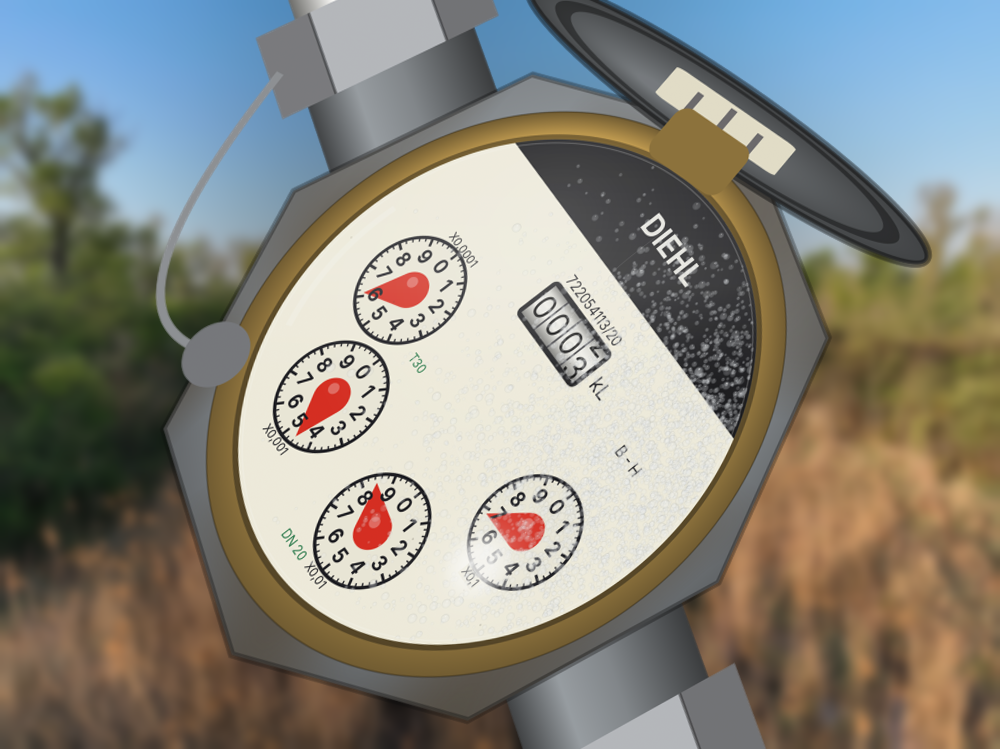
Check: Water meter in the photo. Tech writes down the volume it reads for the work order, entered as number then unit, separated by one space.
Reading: 2.6846 kL
